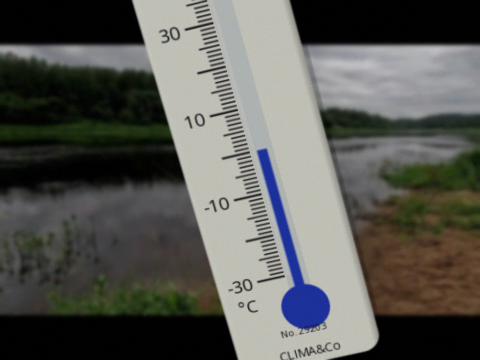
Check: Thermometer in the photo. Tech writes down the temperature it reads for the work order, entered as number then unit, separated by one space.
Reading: 0 °C
